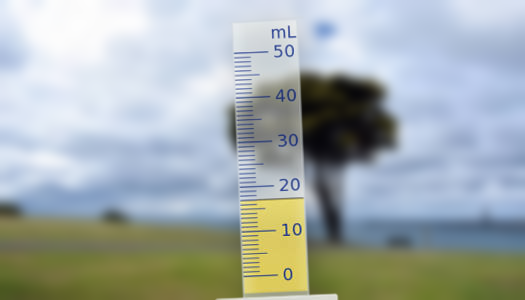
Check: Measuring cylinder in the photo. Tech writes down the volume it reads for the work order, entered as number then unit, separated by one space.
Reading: 17 mL
